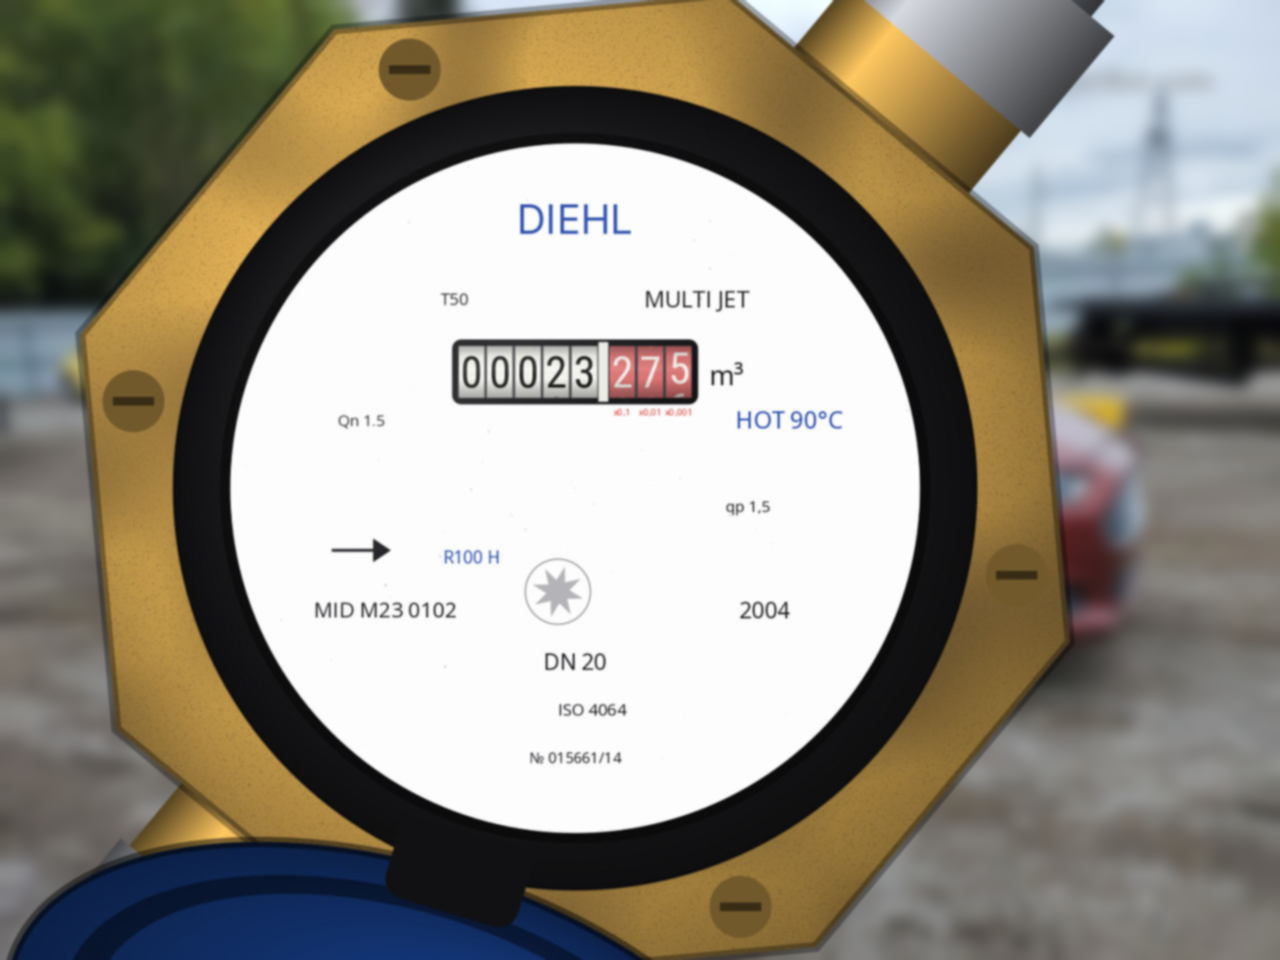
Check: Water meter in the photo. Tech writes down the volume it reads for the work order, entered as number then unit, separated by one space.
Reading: 23.275 m³
